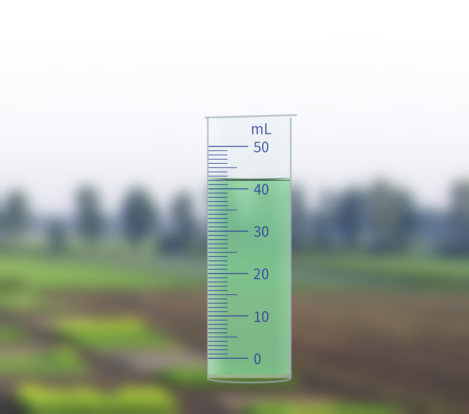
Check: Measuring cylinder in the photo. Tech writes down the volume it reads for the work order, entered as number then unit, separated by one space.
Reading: 42 mL
